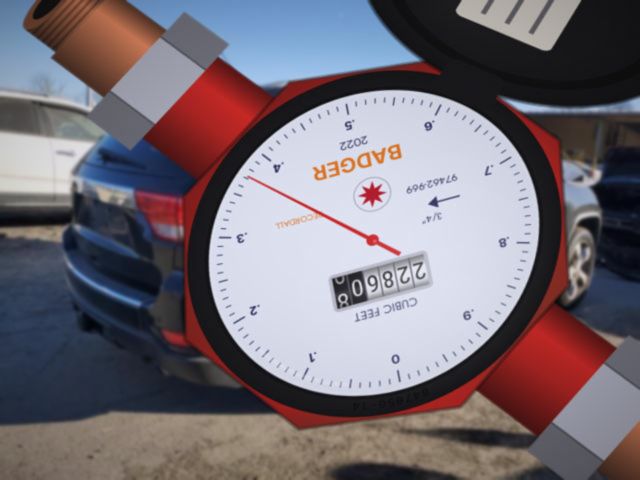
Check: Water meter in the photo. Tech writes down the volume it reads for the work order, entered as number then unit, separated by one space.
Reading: 228608.37 ft³
